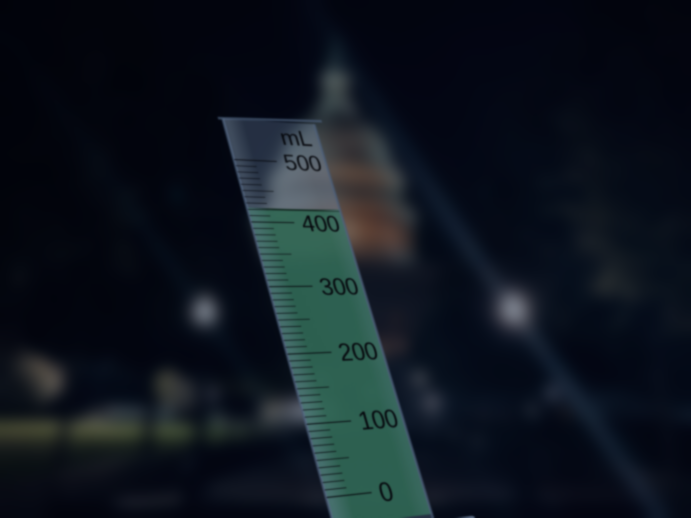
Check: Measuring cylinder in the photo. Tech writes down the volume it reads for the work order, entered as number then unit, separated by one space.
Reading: 420 mL
